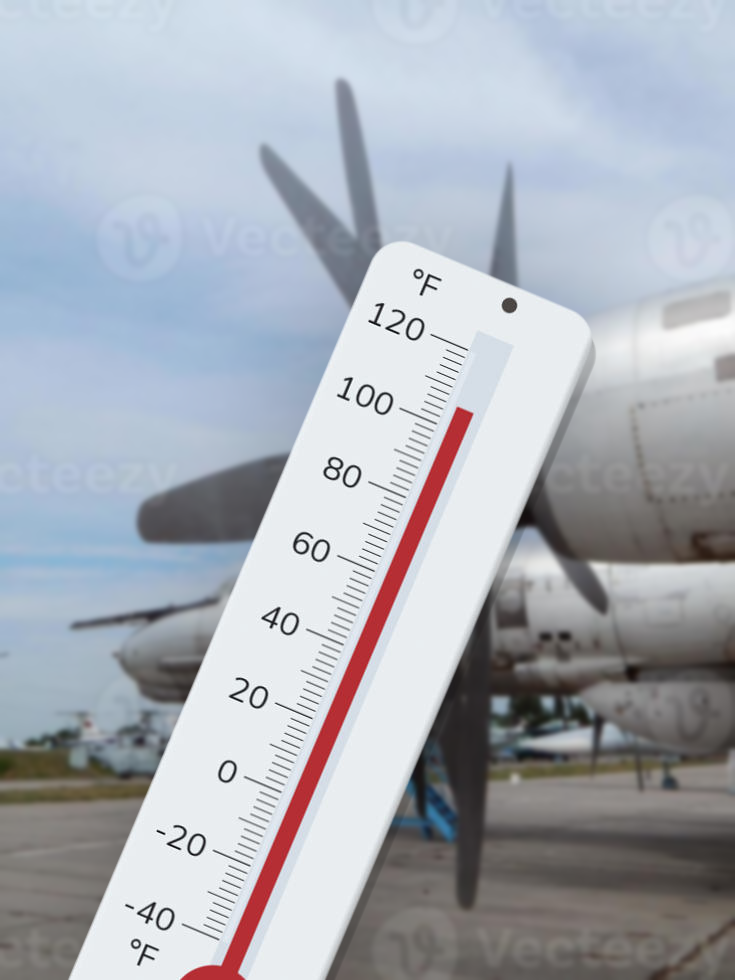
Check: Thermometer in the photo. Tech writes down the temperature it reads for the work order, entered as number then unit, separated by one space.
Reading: 106 °F
